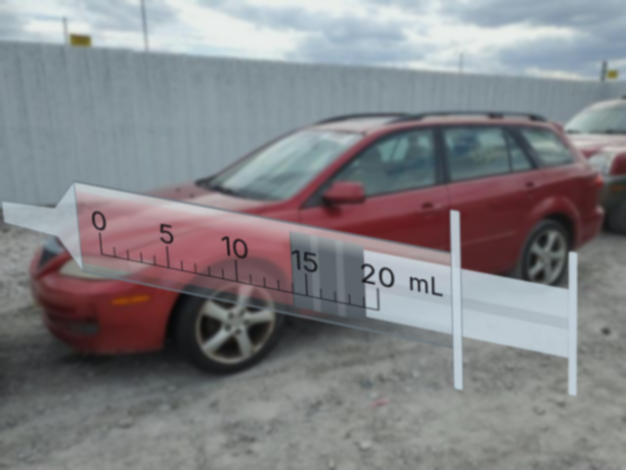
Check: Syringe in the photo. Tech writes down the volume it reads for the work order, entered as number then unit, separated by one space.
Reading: 14 mL
